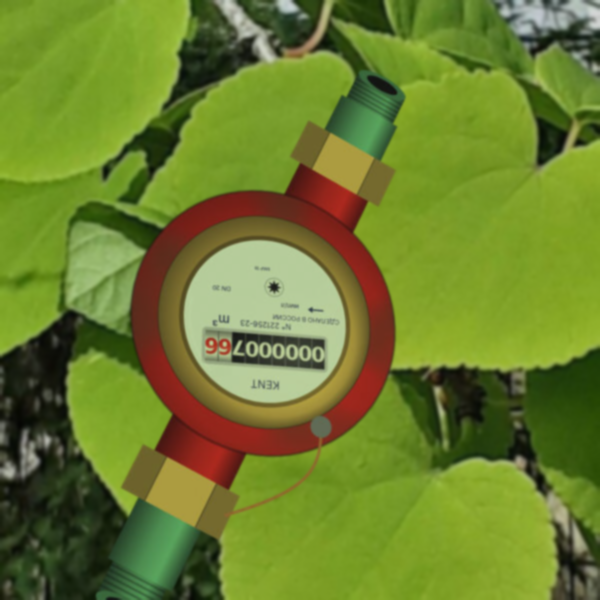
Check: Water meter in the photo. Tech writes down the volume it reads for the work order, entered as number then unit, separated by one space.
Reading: 7.66 m³
